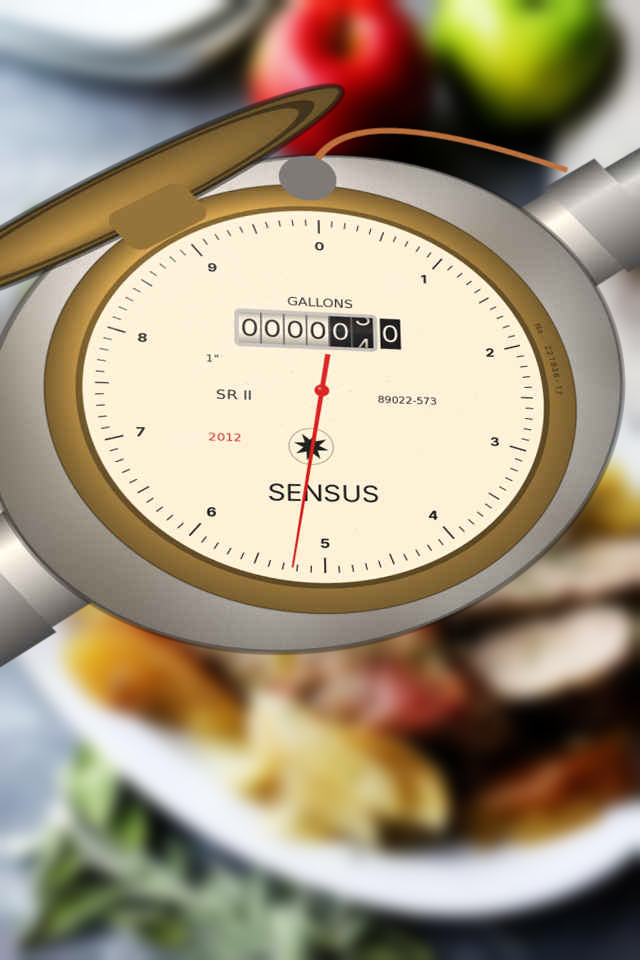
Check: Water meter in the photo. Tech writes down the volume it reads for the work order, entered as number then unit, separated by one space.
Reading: 35.2 gal
